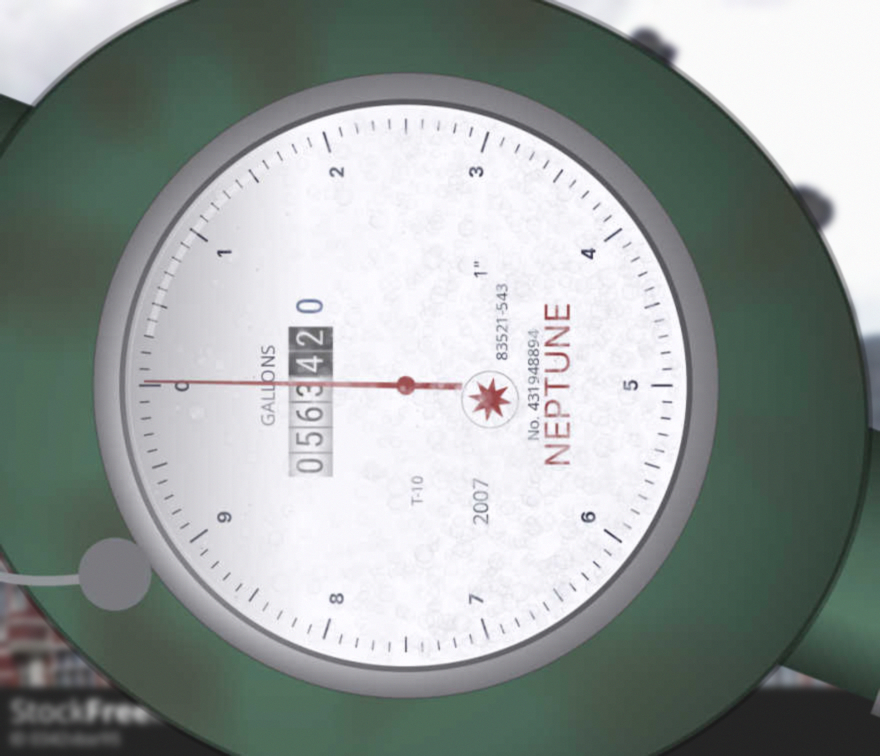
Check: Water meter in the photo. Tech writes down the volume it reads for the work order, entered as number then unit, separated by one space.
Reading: 563420.0 gal
